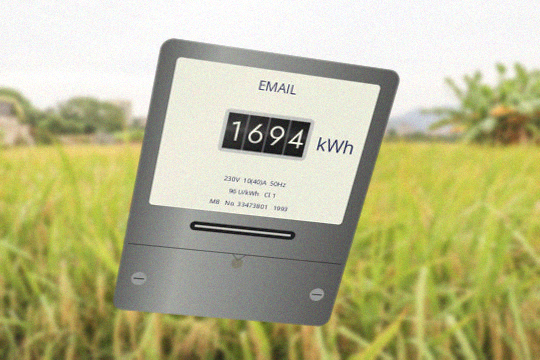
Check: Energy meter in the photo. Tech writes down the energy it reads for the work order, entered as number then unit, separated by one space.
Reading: 1694 kWh
